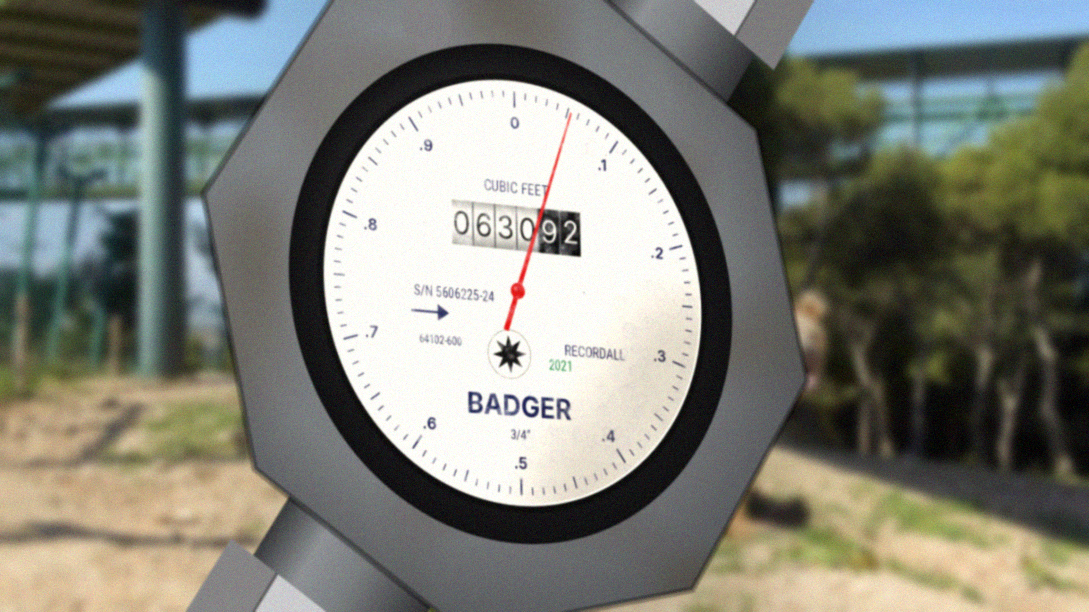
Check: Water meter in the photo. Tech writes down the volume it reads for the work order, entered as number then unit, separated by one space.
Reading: 63092.05 ft³
